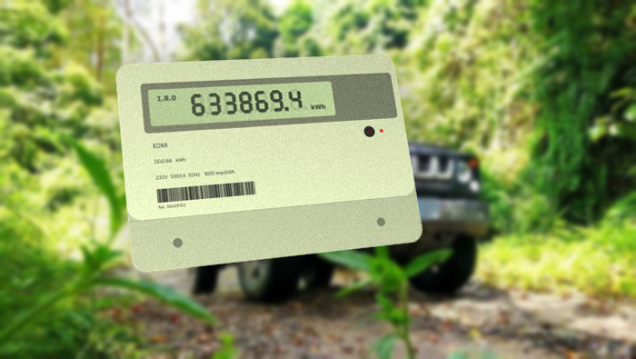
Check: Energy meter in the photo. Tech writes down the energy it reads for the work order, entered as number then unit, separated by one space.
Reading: 633869.4 kWh
